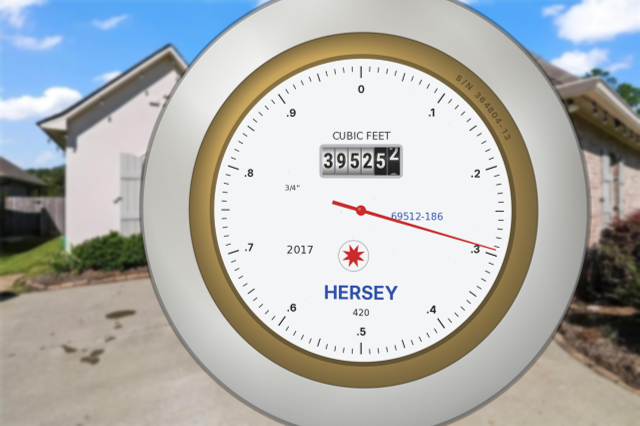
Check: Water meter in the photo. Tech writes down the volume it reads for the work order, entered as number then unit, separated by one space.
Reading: 395252.29 ft³
